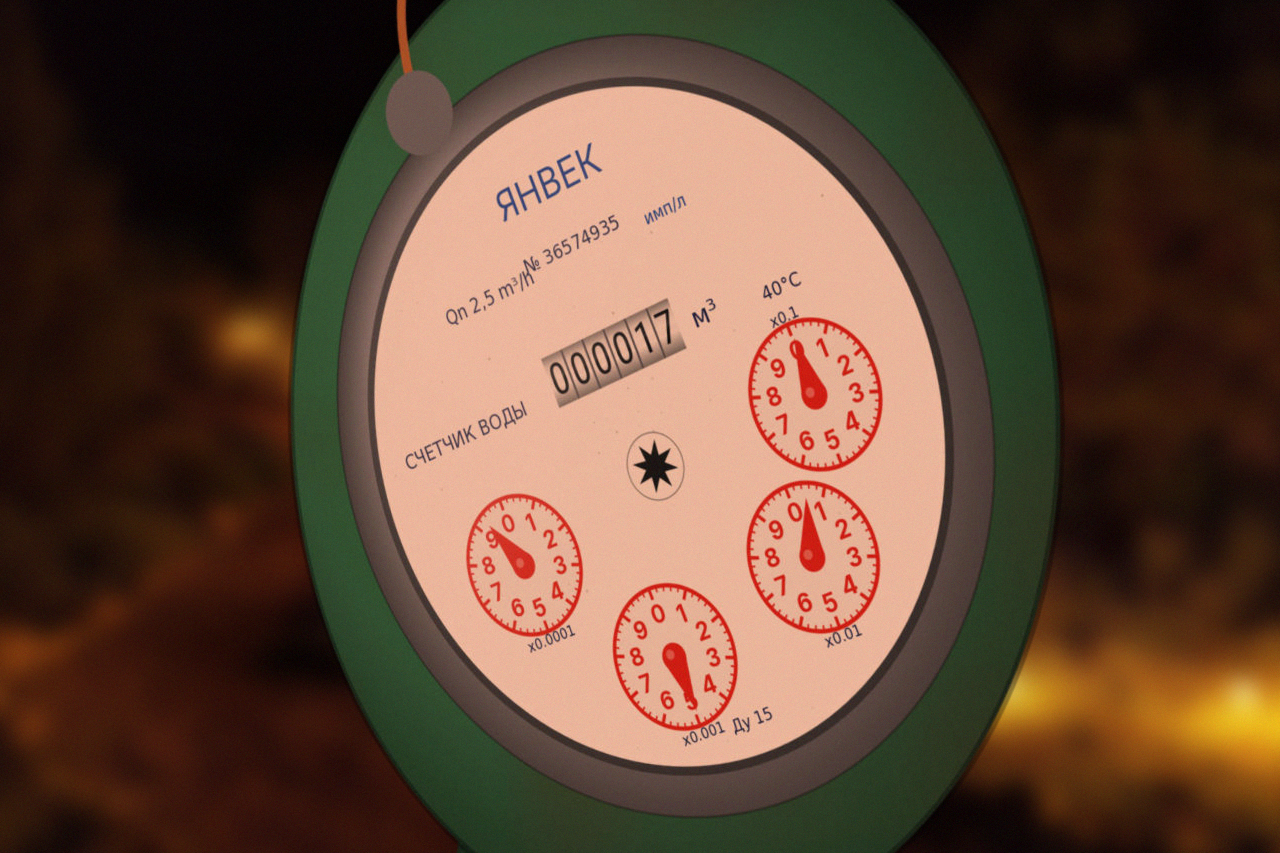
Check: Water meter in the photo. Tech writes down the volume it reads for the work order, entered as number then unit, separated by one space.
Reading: 17.0049 m³
